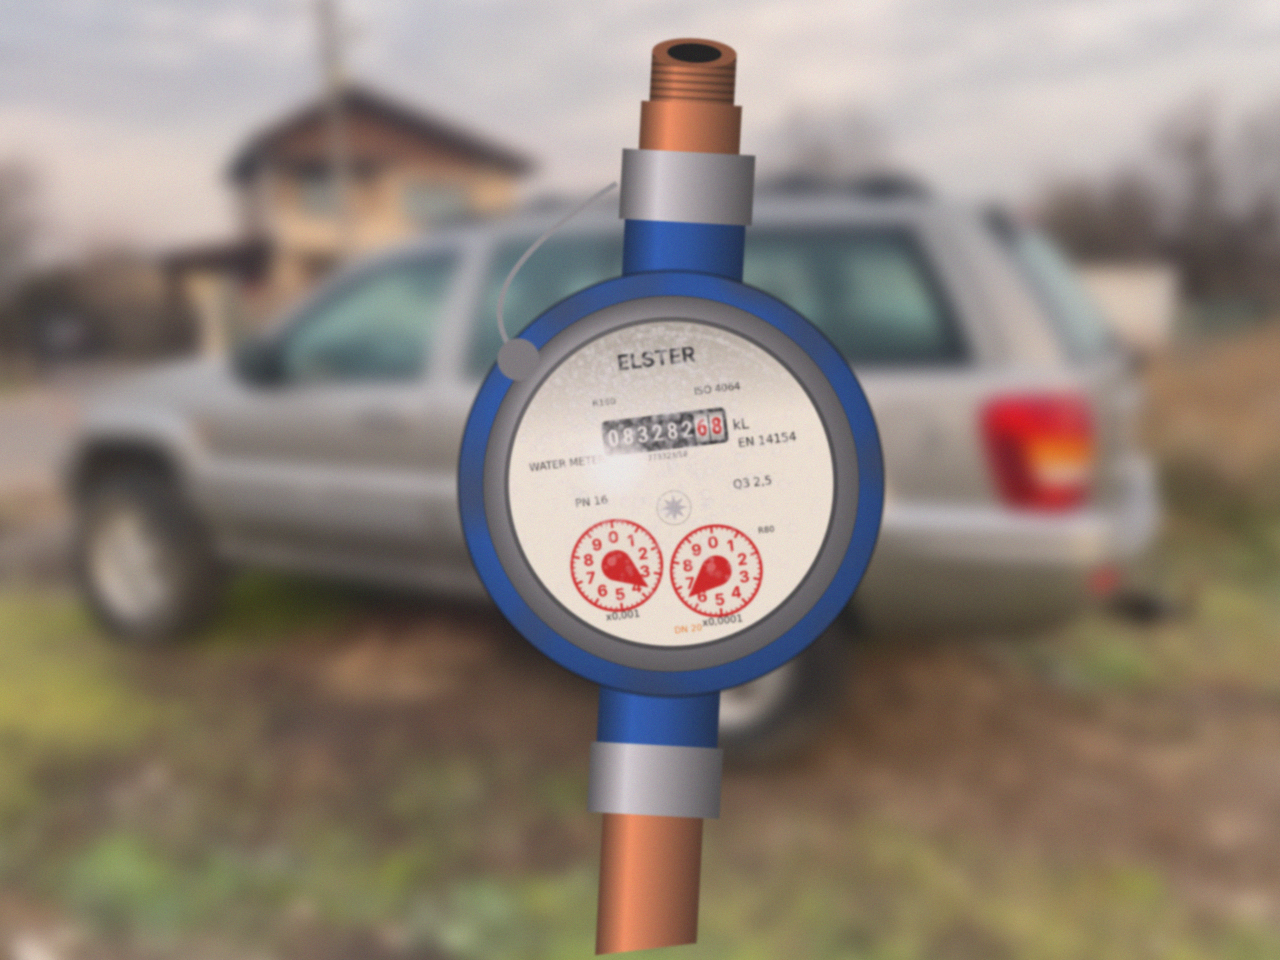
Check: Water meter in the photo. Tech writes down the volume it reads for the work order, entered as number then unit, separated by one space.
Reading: 83282.6836 kL
